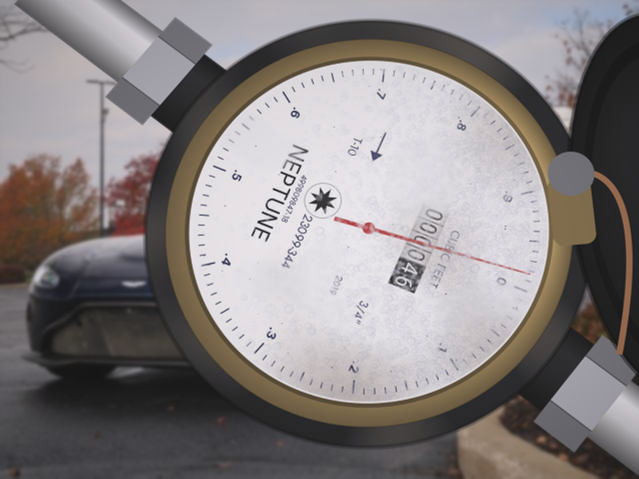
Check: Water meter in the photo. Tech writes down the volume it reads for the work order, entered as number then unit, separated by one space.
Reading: 45.98 ft³
